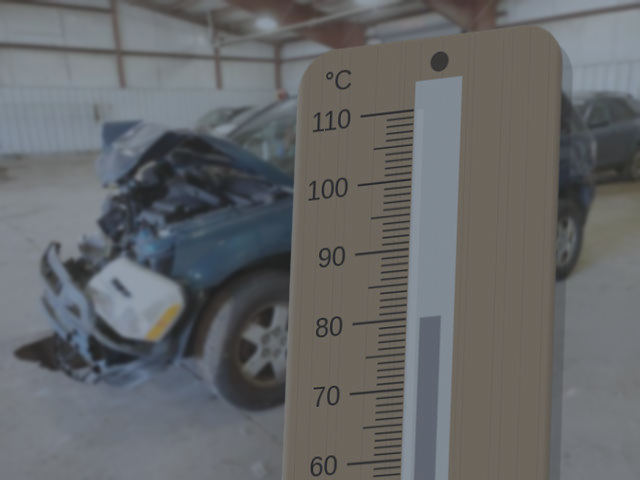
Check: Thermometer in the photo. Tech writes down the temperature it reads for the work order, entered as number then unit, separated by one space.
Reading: 80 °C
